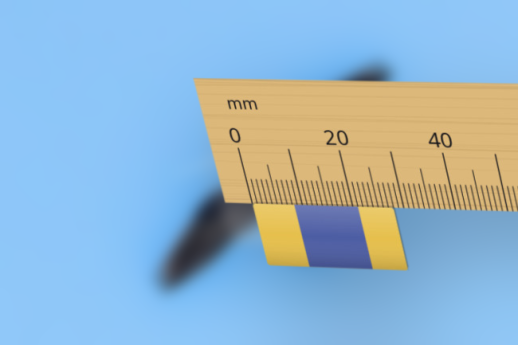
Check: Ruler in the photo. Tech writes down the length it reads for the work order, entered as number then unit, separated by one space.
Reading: 28 mm
